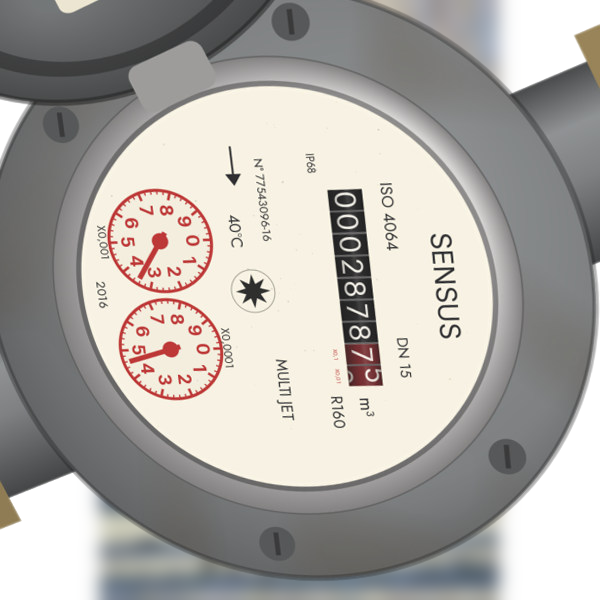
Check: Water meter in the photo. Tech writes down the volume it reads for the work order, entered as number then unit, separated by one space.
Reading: 2878.7534 m³
